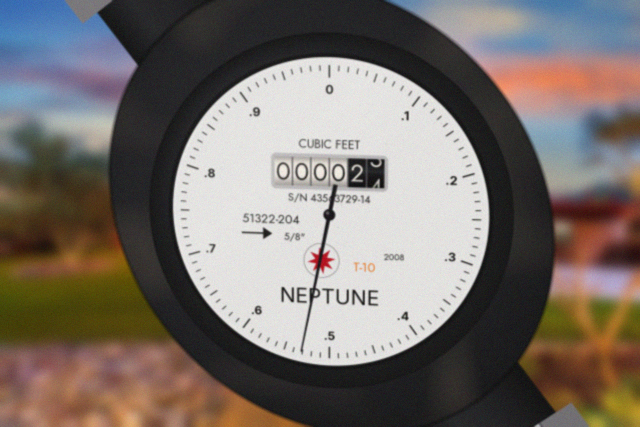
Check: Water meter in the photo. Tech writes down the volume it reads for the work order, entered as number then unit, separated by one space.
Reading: 23.53 ft³
